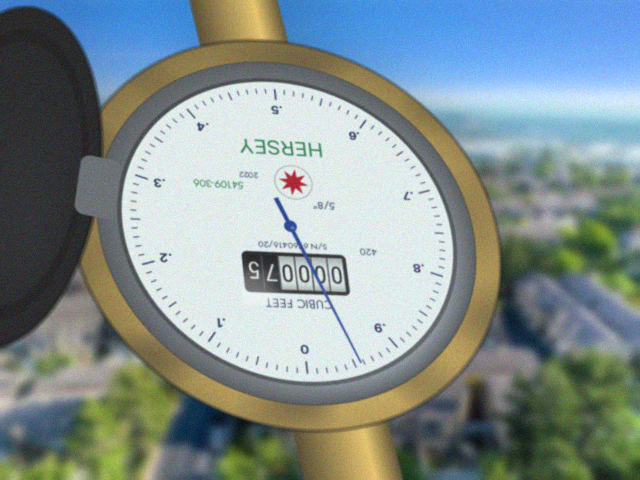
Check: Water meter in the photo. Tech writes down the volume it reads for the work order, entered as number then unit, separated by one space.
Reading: 74.94 ft³
